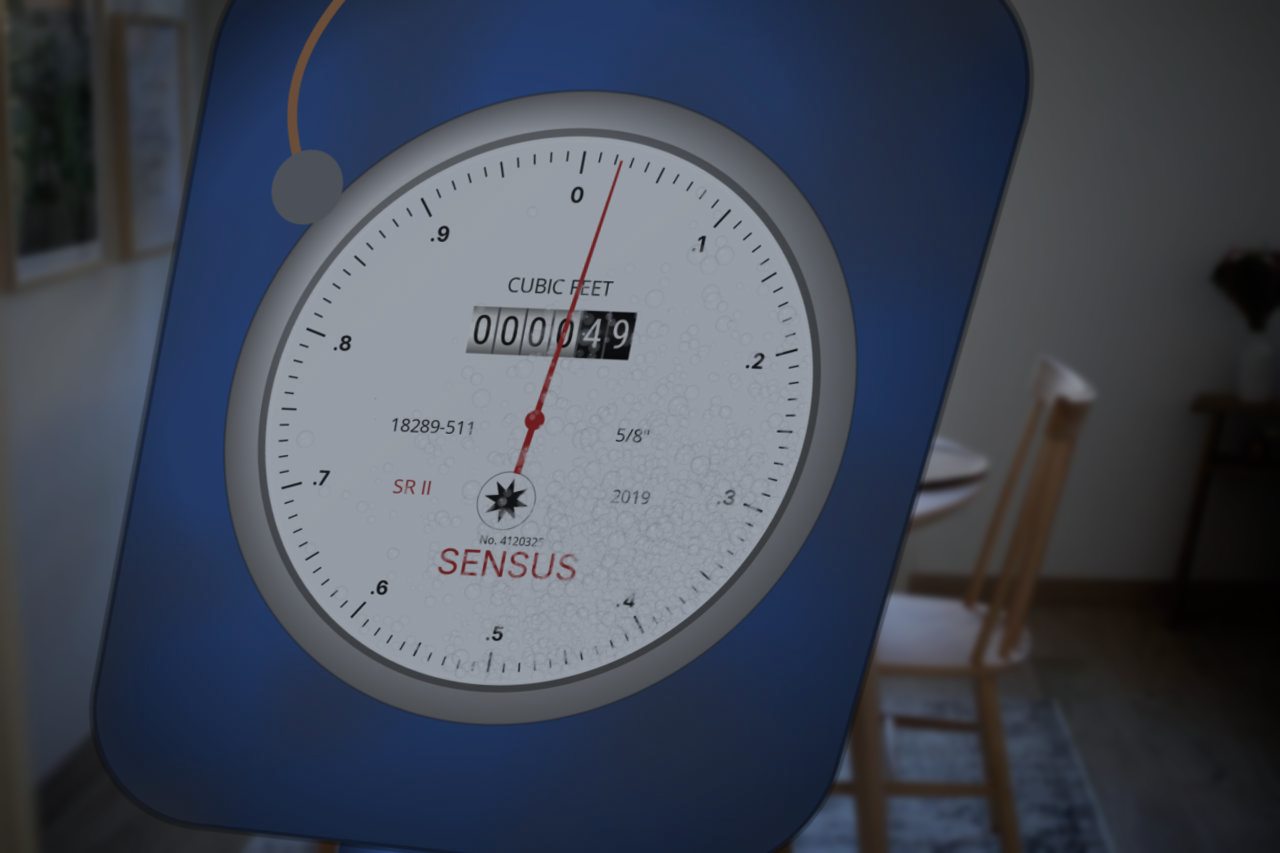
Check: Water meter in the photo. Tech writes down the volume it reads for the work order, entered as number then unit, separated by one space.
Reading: 49.02 ft³
